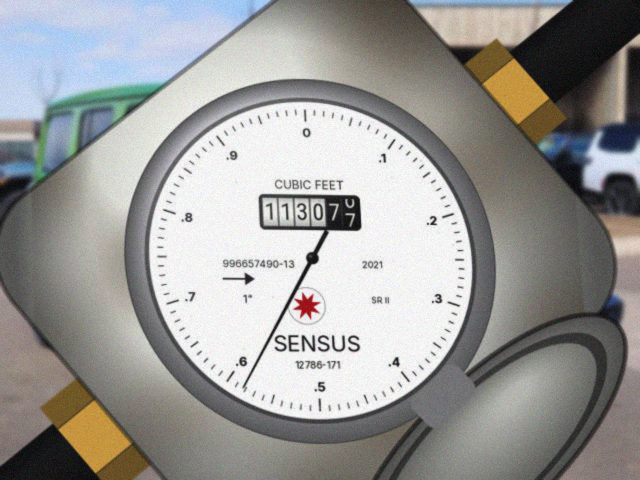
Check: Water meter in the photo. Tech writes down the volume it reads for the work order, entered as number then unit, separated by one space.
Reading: 113076.58 ft³
